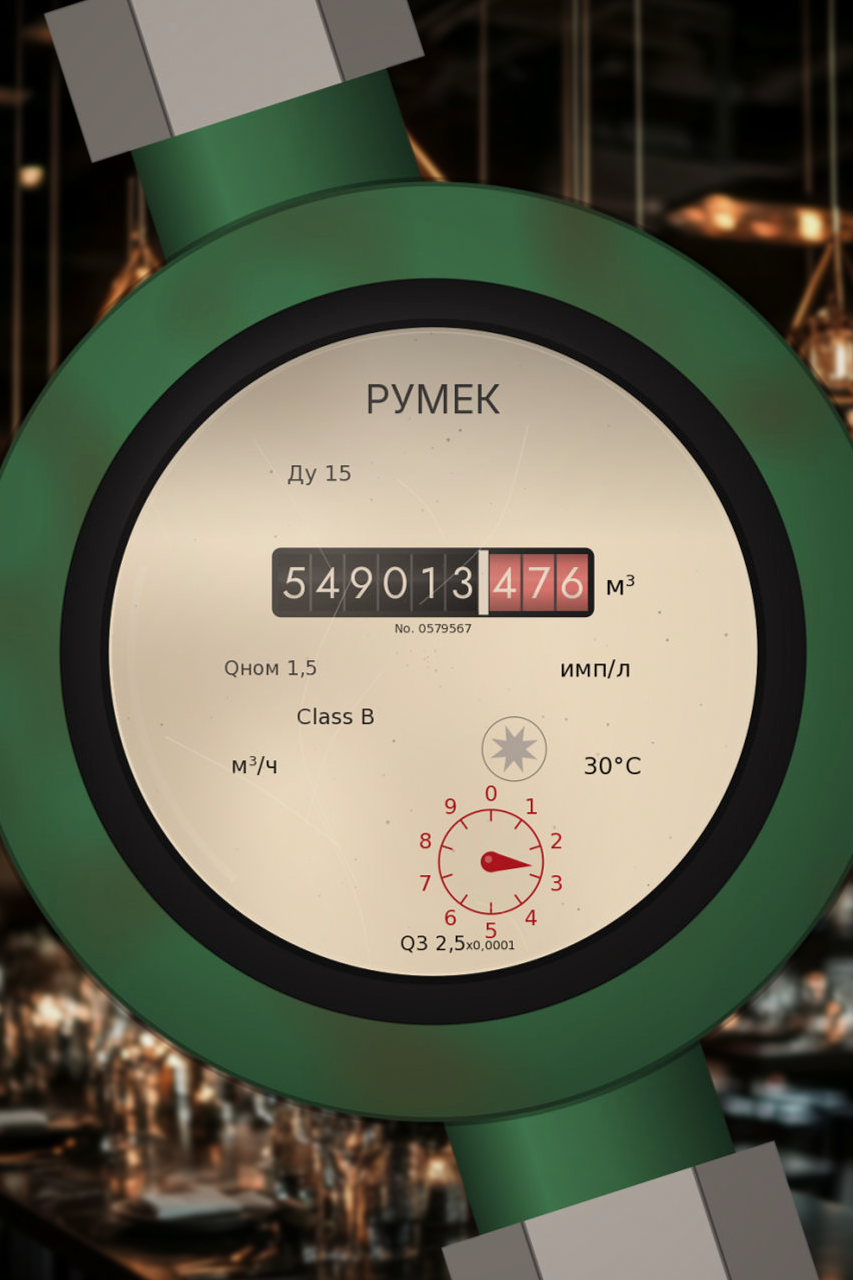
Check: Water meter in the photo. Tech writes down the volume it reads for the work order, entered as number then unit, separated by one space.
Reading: 549013.4762 m³
